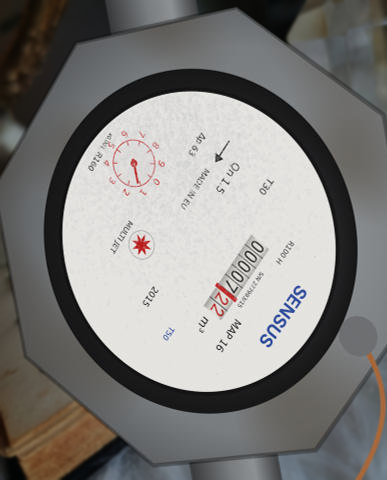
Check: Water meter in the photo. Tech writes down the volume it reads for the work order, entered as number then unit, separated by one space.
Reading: 7.221 m³
